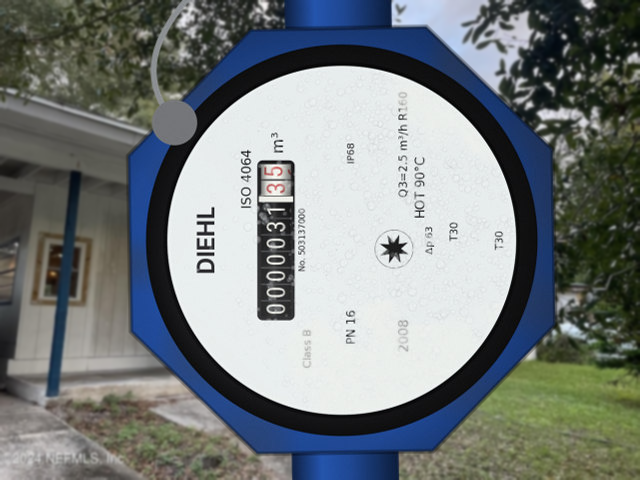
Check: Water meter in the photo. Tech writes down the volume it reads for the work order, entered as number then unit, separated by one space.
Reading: 31.35 m³
